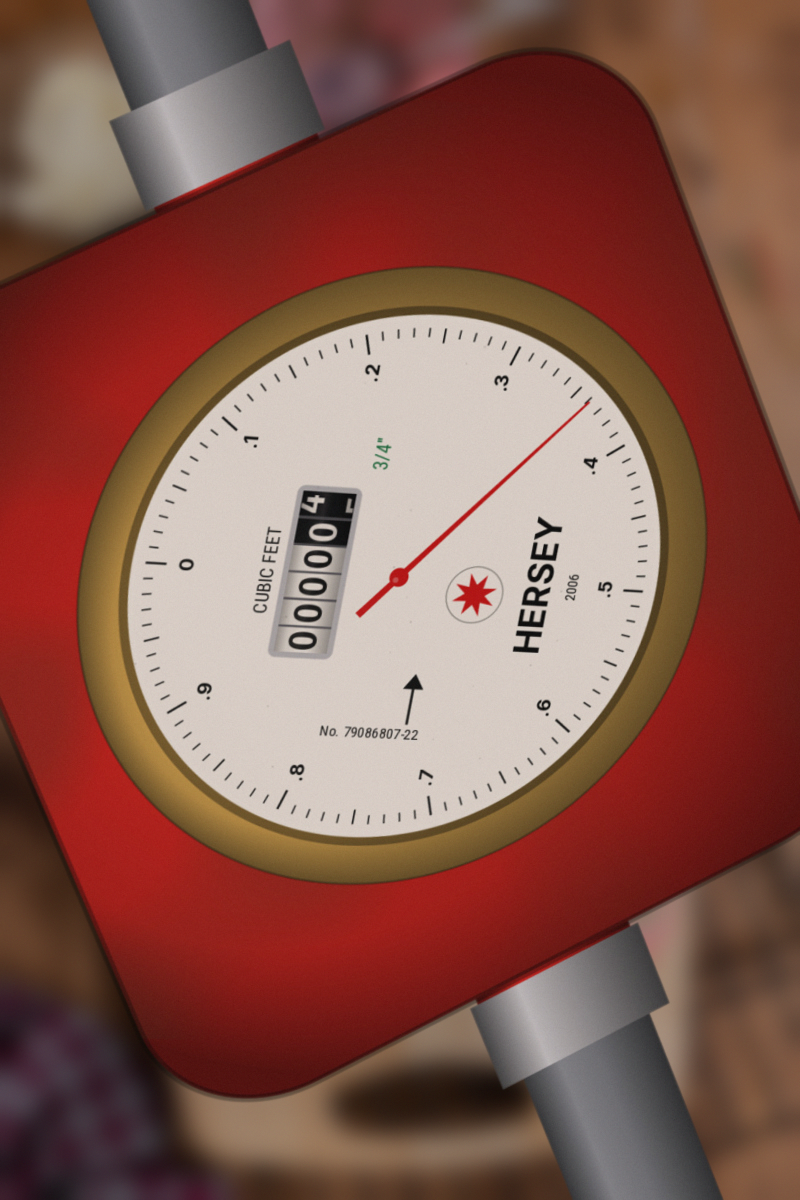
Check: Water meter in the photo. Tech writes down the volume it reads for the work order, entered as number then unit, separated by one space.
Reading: 4.36 ft³
